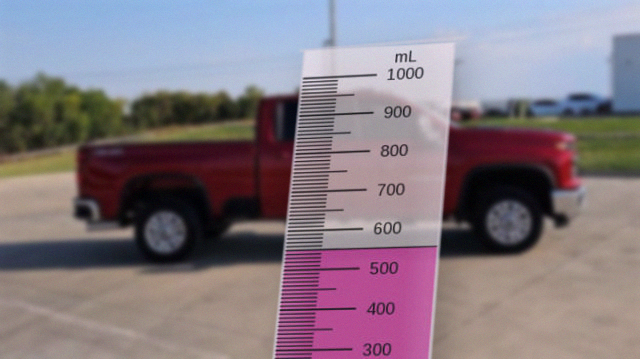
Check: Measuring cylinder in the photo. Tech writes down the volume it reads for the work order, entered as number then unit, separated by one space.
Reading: 550 mL
